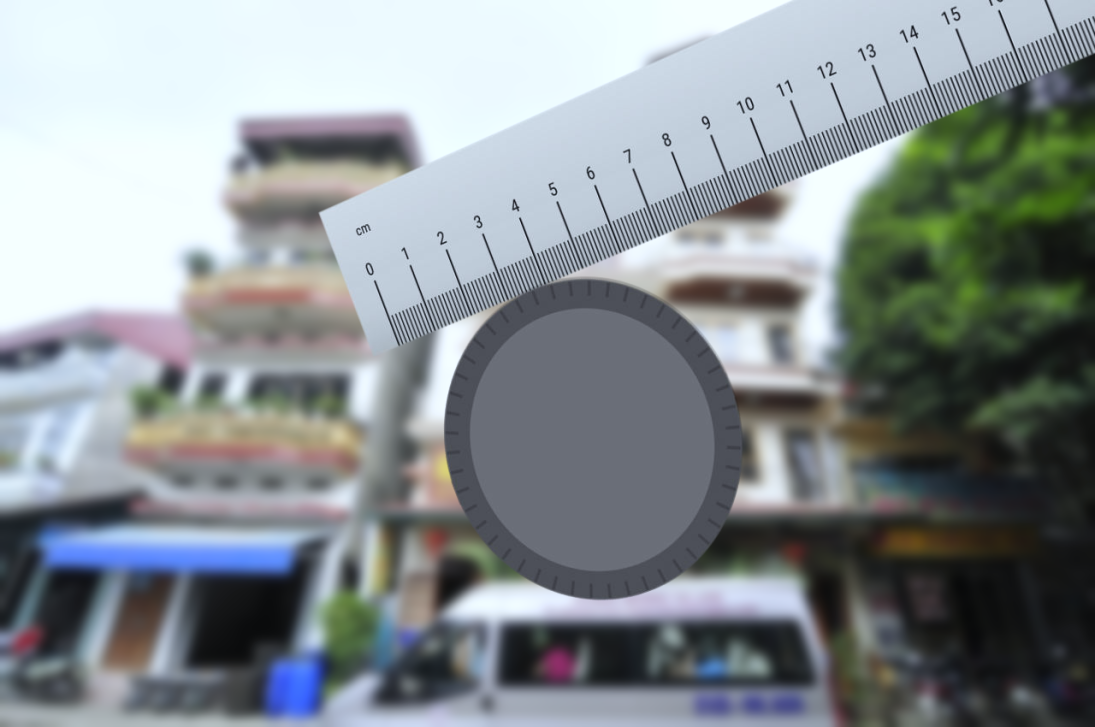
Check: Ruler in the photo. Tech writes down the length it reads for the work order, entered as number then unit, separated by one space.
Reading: 7.3 cm
